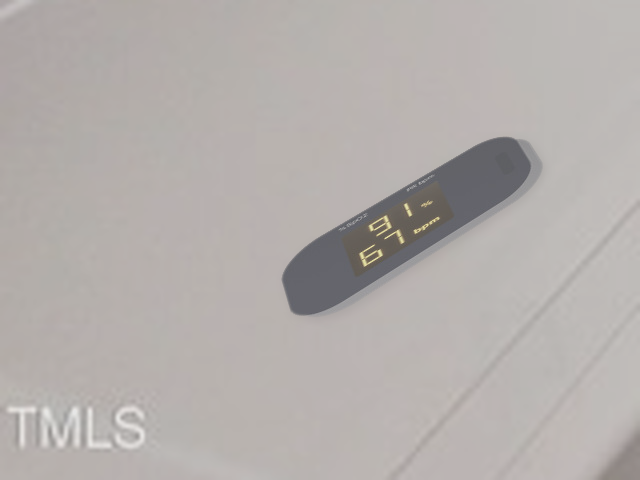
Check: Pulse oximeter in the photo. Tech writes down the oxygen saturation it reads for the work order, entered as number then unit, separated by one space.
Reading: 91 %
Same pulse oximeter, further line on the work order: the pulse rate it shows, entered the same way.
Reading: 67 bpm
